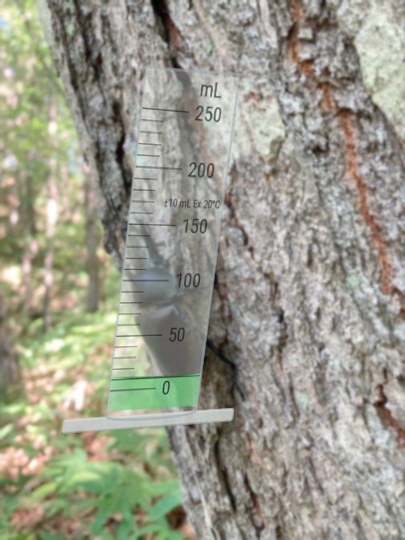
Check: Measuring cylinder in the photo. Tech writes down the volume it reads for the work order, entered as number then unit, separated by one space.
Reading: 10 mL
